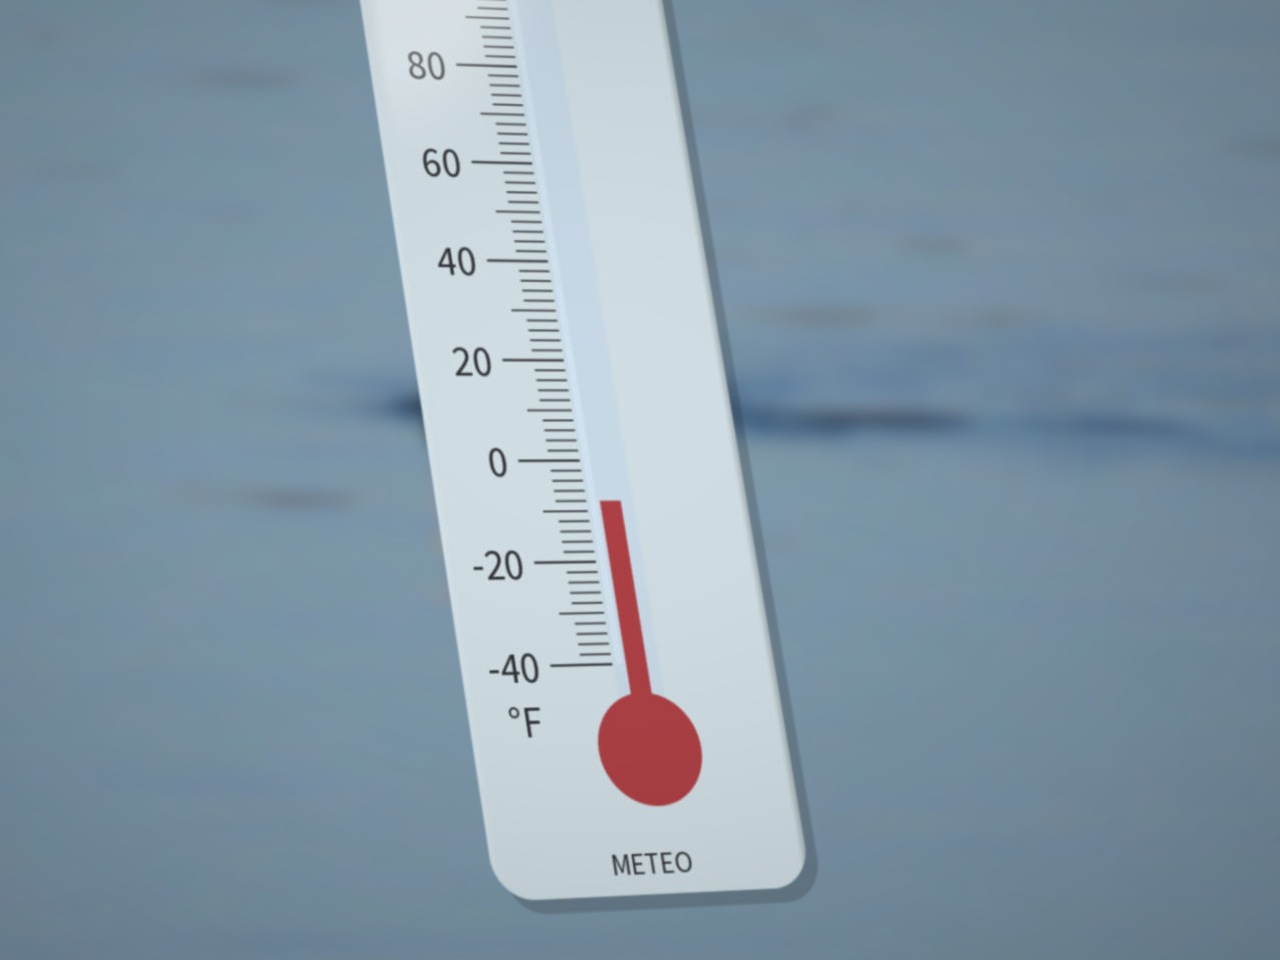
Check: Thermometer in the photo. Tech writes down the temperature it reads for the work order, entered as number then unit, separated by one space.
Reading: -8 °F
